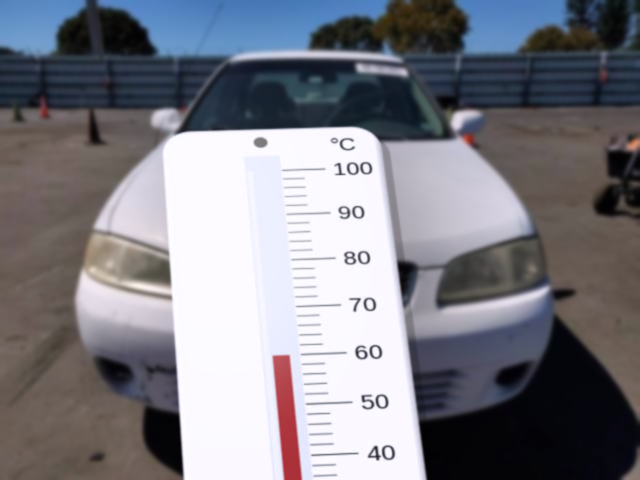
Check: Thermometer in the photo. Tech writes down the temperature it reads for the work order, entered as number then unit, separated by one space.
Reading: 60 °C
